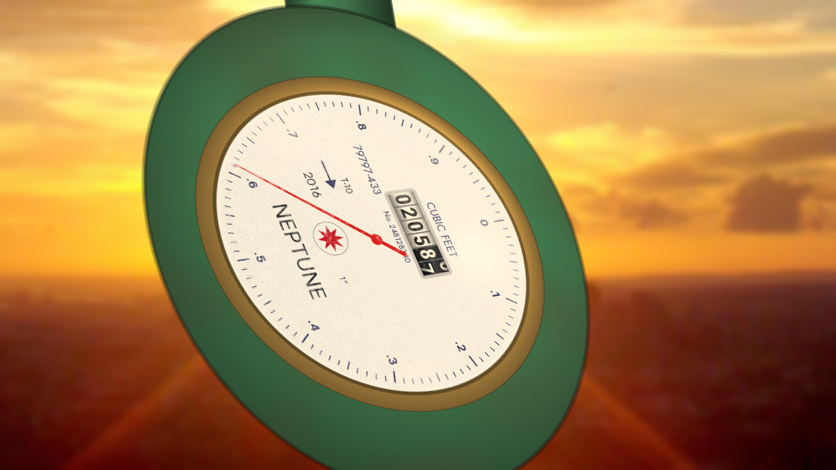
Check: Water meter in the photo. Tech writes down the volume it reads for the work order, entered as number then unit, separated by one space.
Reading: 20586.61 ft³
